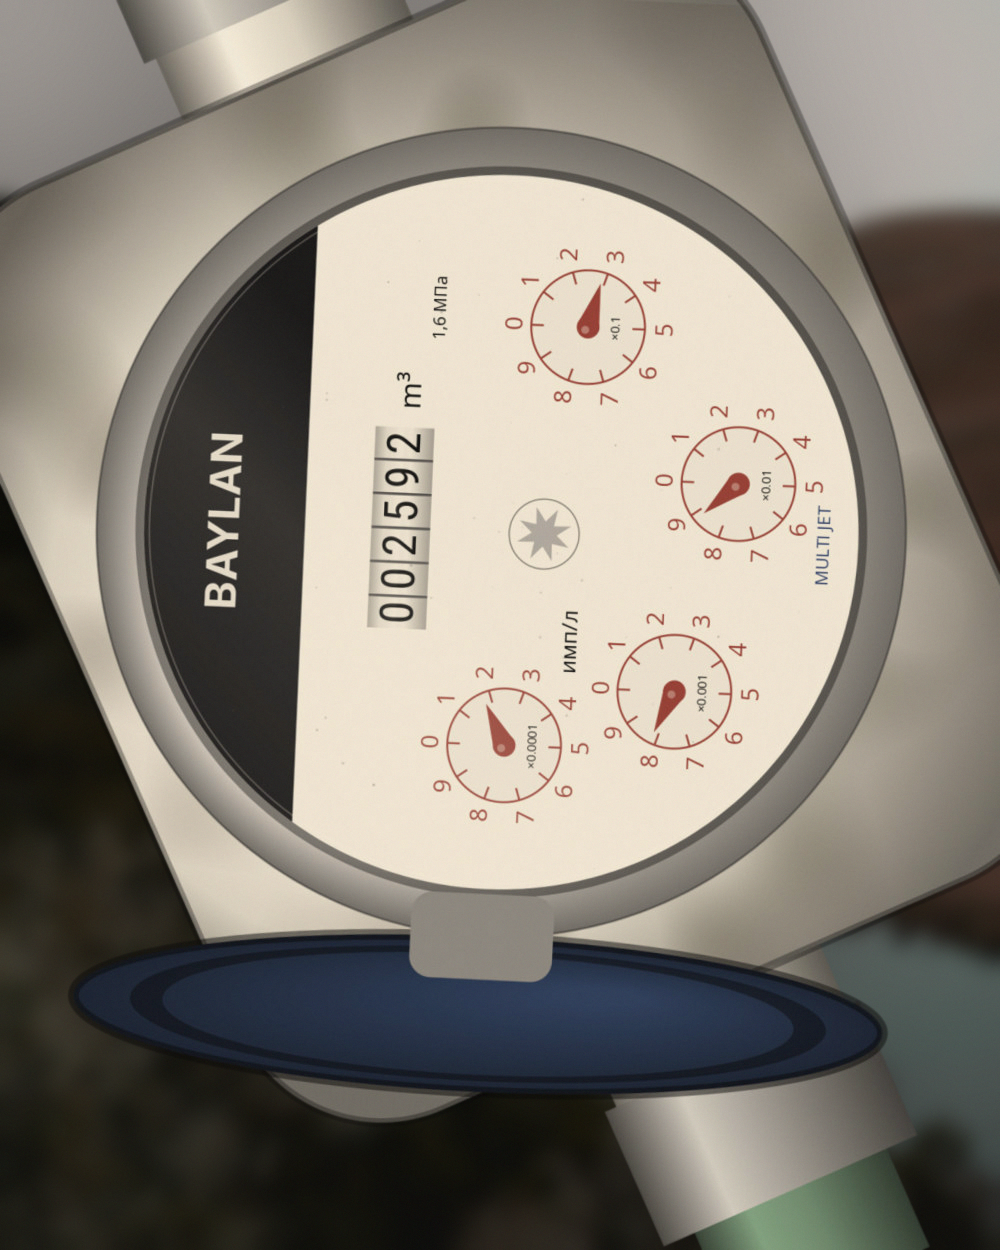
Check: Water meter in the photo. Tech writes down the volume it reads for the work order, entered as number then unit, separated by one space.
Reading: 2592.2881 m³
